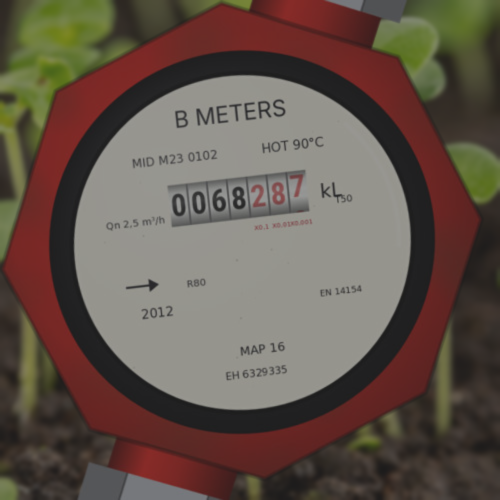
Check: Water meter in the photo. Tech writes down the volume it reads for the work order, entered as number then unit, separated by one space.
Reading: 68.287 kL
